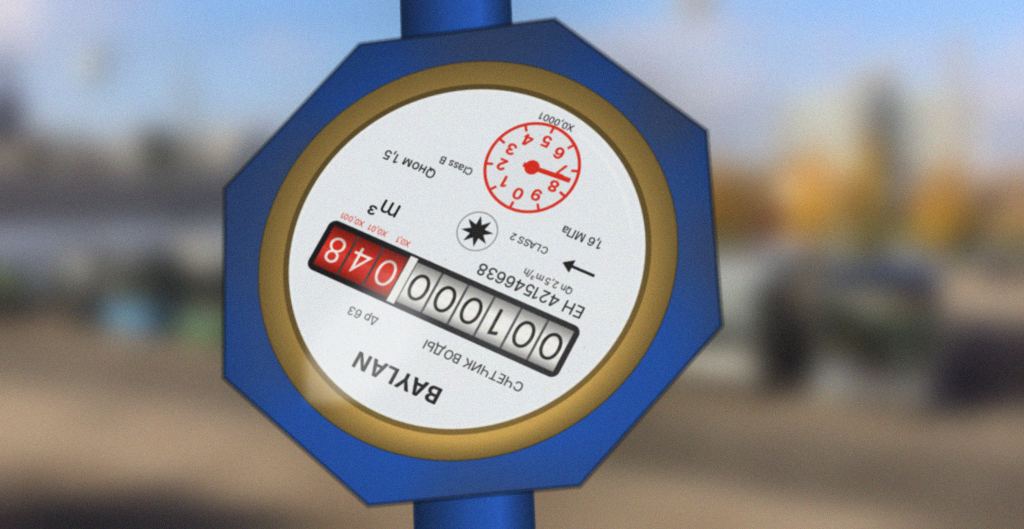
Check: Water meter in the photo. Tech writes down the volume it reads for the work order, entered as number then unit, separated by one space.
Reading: 1000.0487 m³
